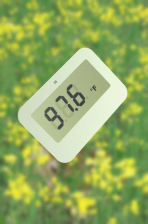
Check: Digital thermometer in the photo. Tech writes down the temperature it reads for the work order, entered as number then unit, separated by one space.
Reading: 97.6 °F
